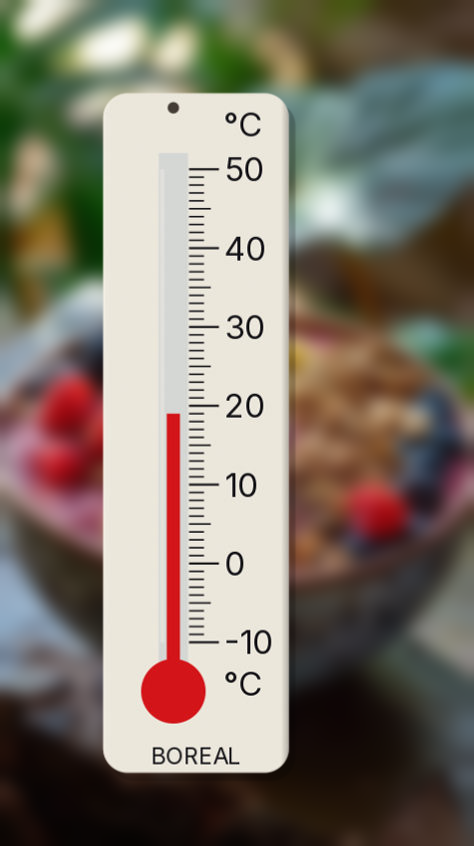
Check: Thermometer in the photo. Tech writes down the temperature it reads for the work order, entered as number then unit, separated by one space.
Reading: 19 °C
